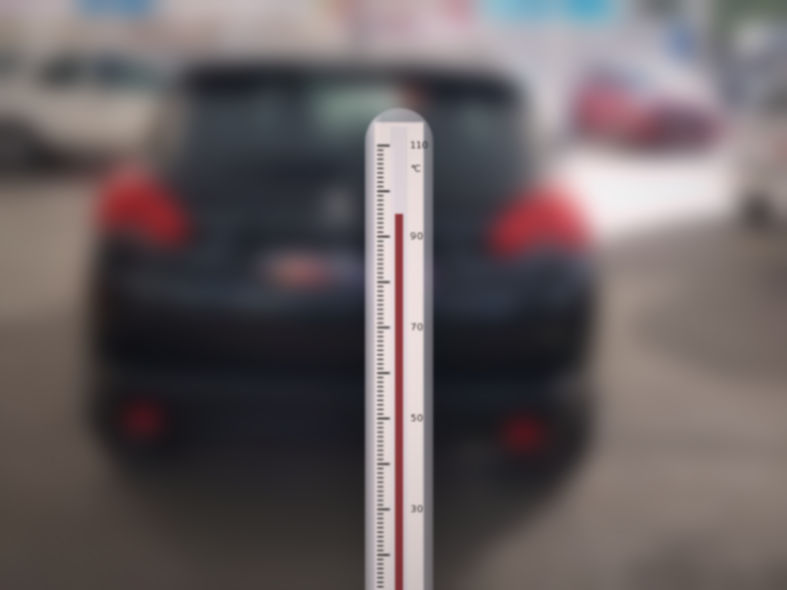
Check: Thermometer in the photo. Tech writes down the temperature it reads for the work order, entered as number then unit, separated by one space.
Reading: 95 °C
